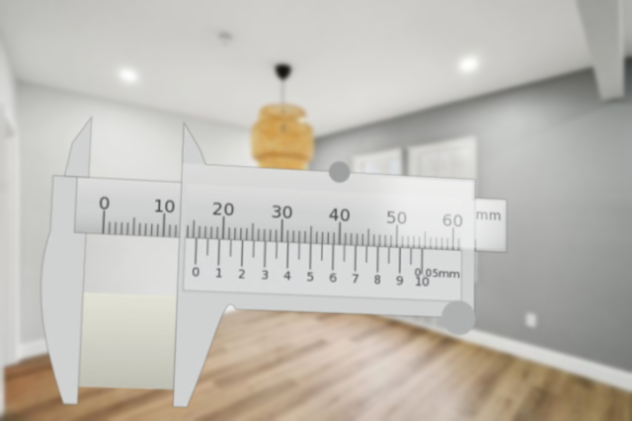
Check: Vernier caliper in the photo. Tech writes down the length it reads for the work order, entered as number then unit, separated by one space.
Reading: 15.5 mm
